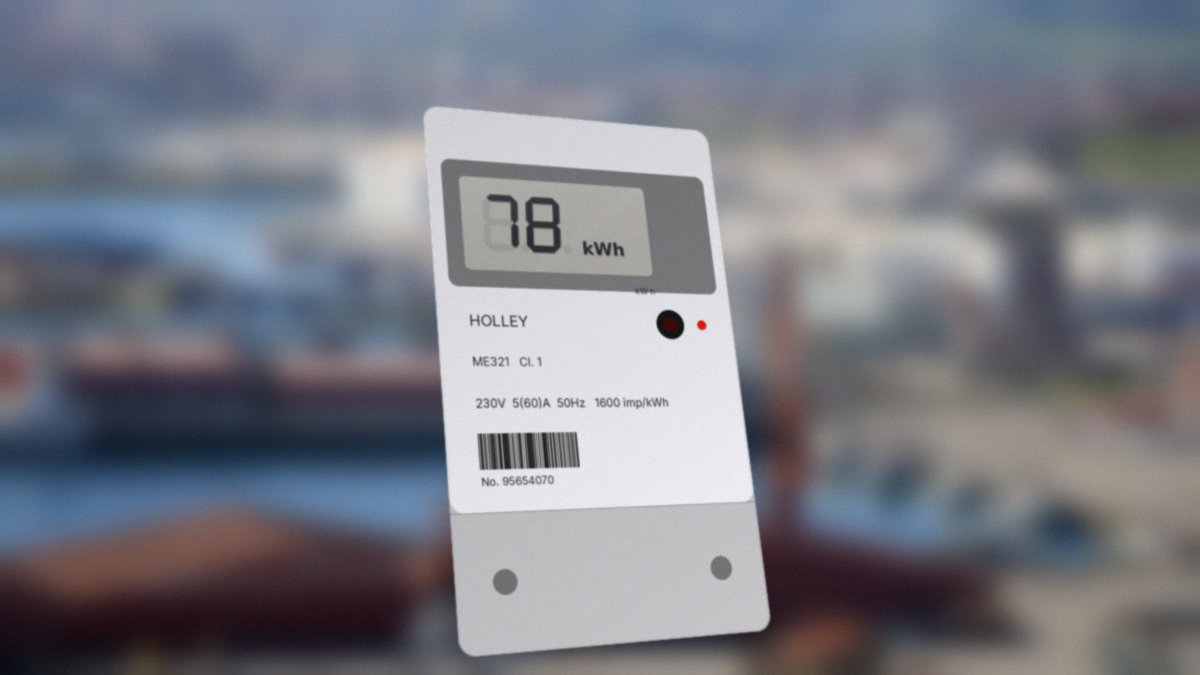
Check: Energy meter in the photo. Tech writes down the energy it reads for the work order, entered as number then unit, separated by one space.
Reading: 78 kWh
